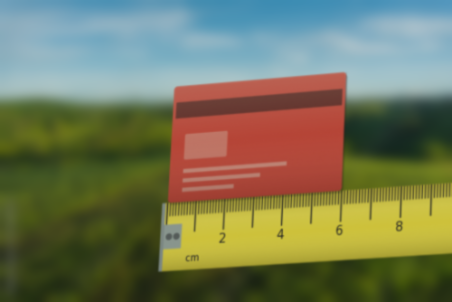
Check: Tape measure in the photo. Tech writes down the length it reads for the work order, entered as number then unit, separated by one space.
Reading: 6 cm
